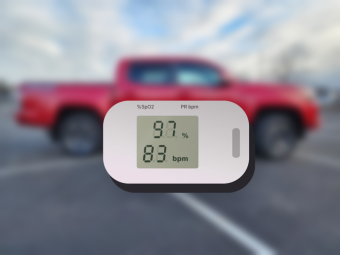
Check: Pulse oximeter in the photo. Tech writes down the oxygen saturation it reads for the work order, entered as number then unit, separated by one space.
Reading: 97 %
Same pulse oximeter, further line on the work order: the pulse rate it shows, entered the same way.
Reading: 83 bpm
